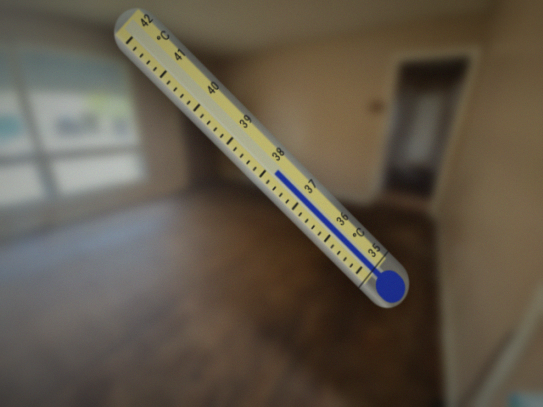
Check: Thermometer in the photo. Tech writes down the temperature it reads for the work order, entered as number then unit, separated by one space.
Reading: 37.8 °C
